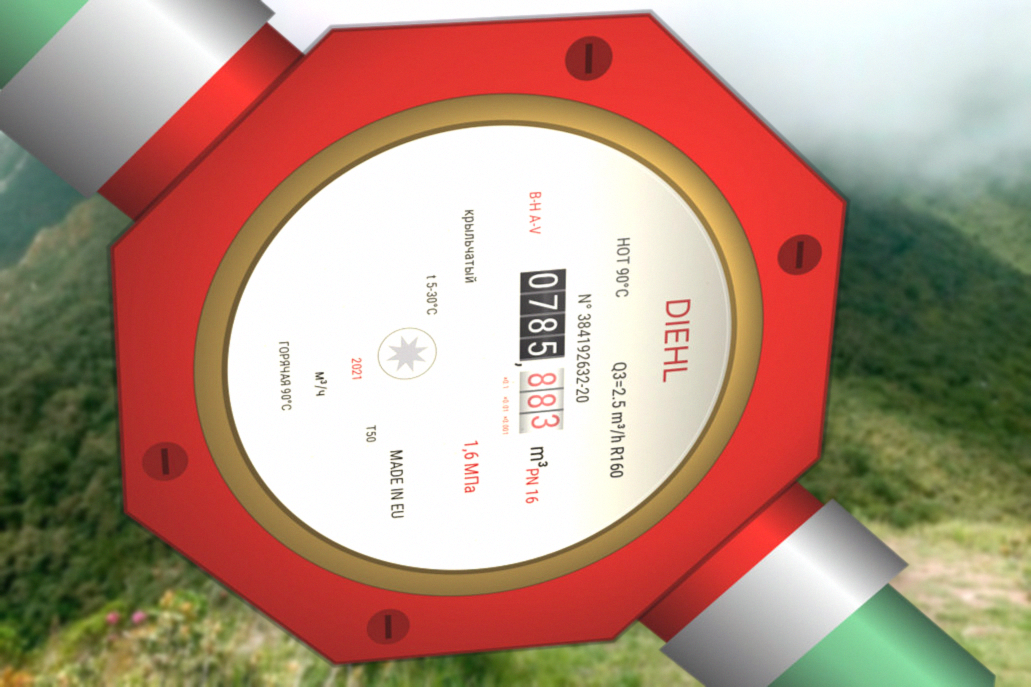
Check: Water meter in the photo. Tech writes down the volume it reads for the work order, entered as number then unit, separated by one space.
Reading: 785.883 m³
